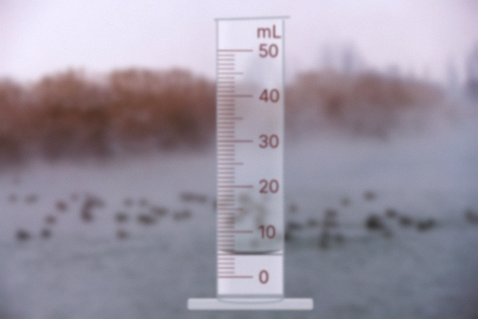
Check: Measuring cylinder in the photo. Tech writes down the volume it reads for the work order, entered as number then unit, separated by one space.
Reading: 5 mL
